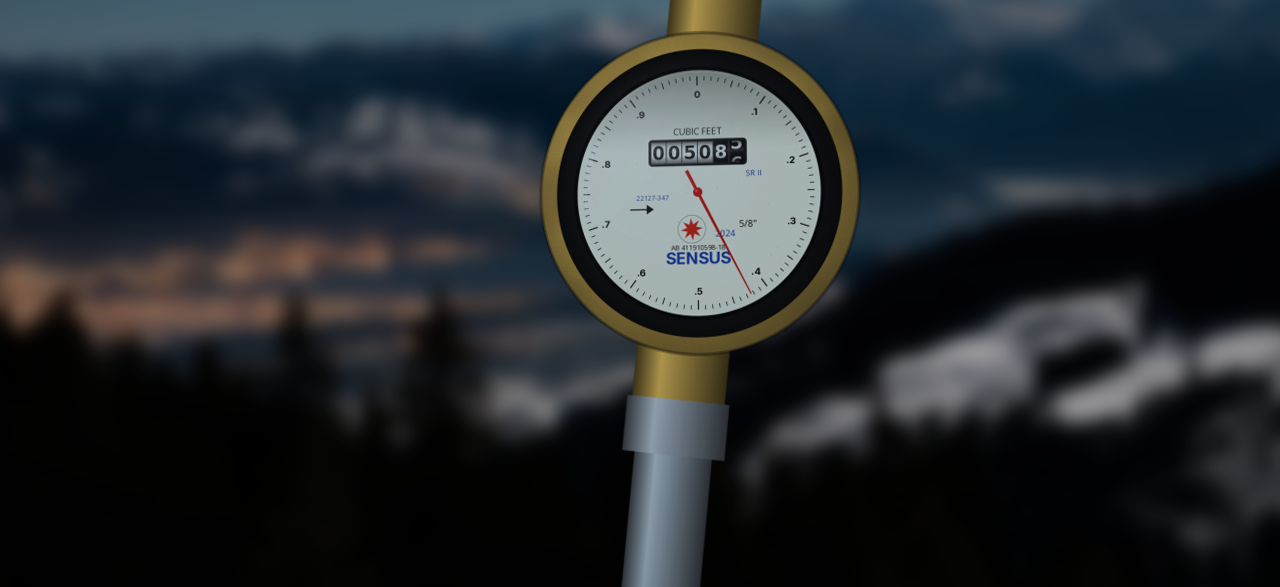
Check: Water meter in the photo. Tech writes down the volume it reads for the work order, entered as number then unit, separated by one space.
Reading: 5085.42 ft³
